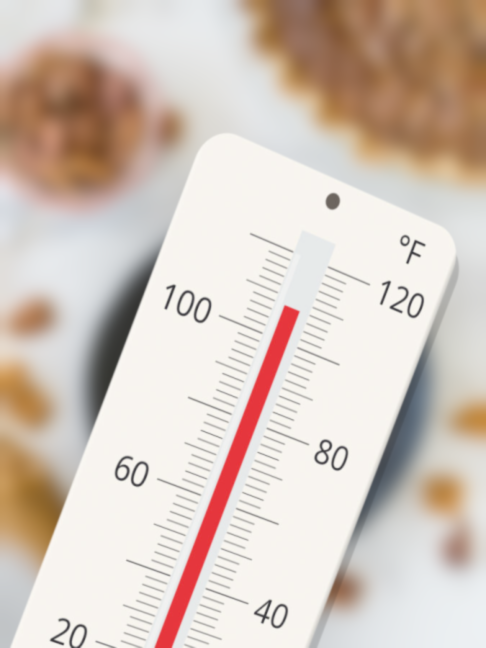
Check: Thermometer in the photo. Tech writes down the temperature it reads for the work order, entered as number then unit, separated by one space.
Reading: 108 °F
